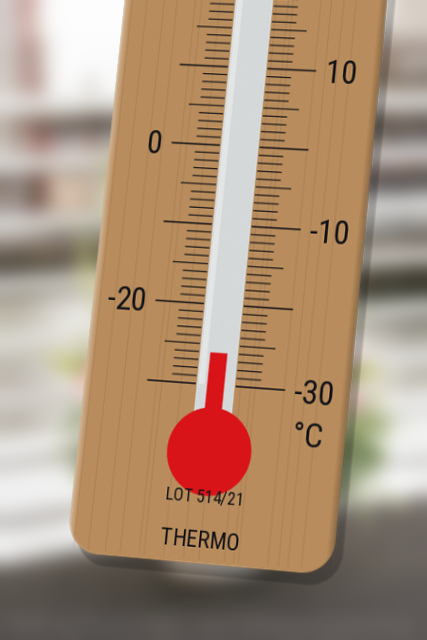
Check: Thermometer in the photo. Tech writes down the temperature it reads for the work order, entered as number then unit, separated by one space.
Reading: -26 °C
